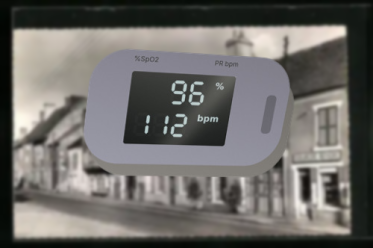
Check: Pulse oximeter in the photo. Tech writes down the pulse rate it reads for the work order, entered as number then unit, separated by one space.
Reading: 112 bpm
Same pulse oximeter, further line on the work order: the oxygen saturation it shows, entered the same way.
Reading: 96 %
